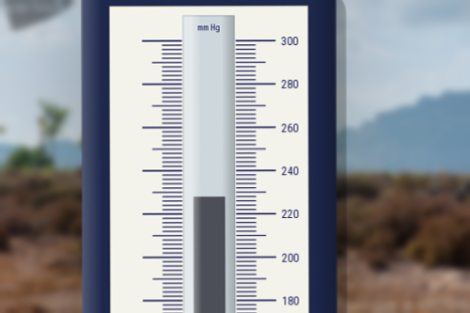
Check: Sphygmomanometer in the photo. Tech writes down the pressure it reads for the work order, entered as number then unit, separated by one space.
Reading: 228 mmHg
